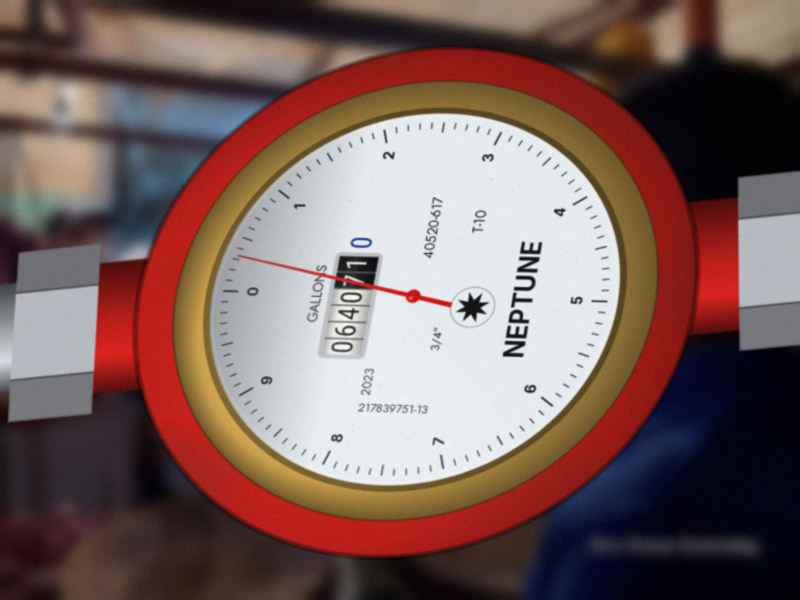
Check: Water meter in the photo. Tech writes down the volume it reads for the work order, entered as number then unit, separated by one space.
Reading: 640710.3 gal
